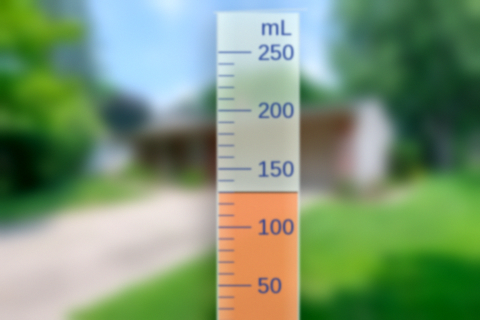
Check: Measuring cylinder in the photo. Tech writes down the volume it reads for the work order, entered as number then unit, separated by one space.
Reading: 130 mL
